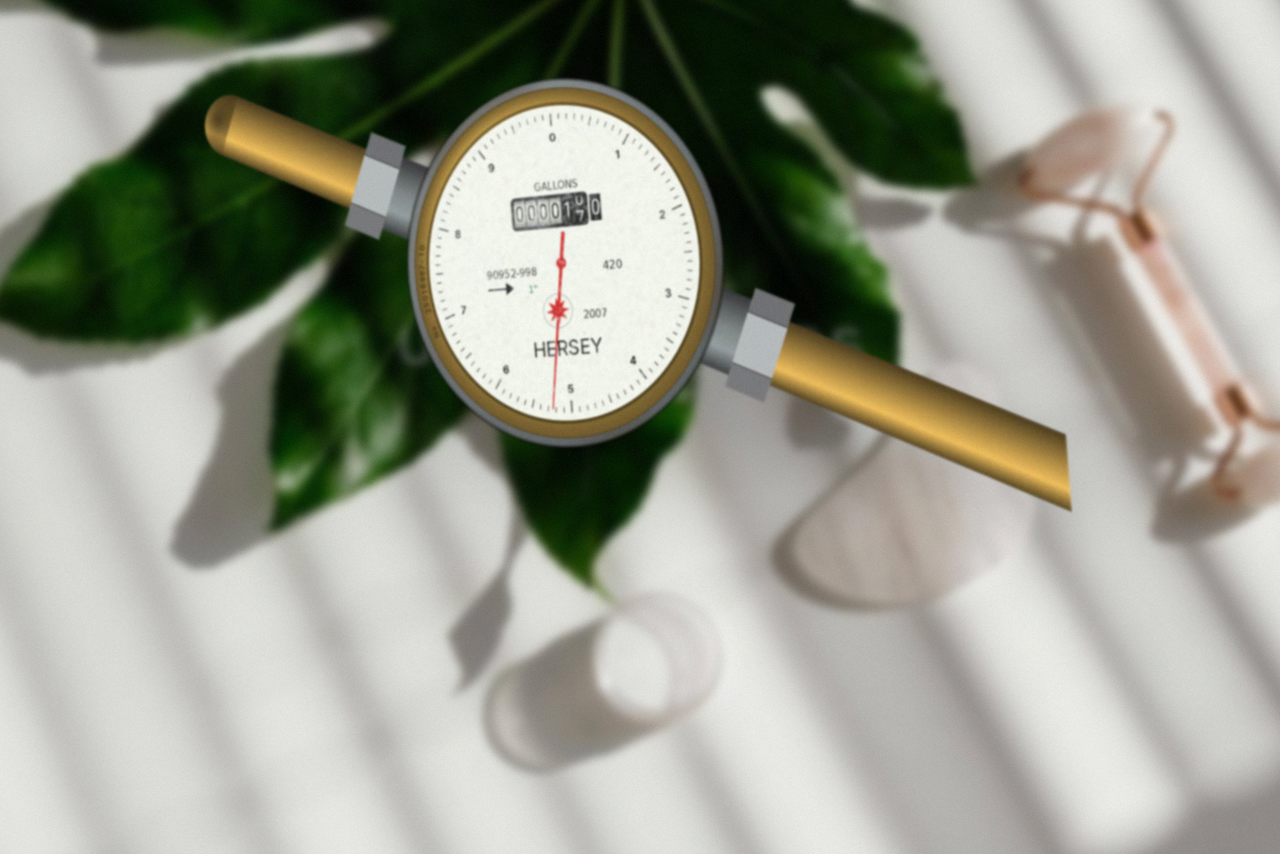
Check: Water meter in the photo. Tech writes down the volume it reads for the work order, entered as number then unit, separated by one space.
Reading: 165.2 gal
